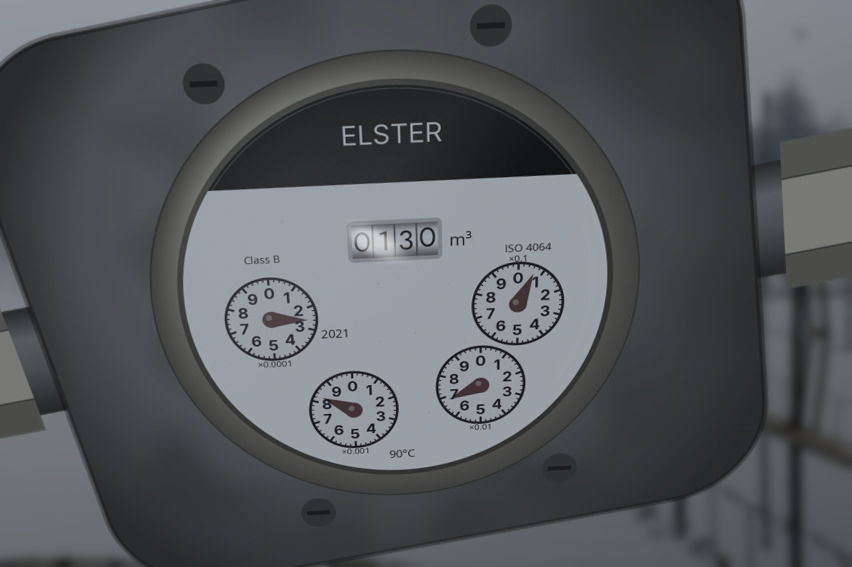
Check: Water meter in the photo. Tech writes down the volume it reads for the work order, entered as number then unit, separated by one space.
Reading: 130.0682 m³
